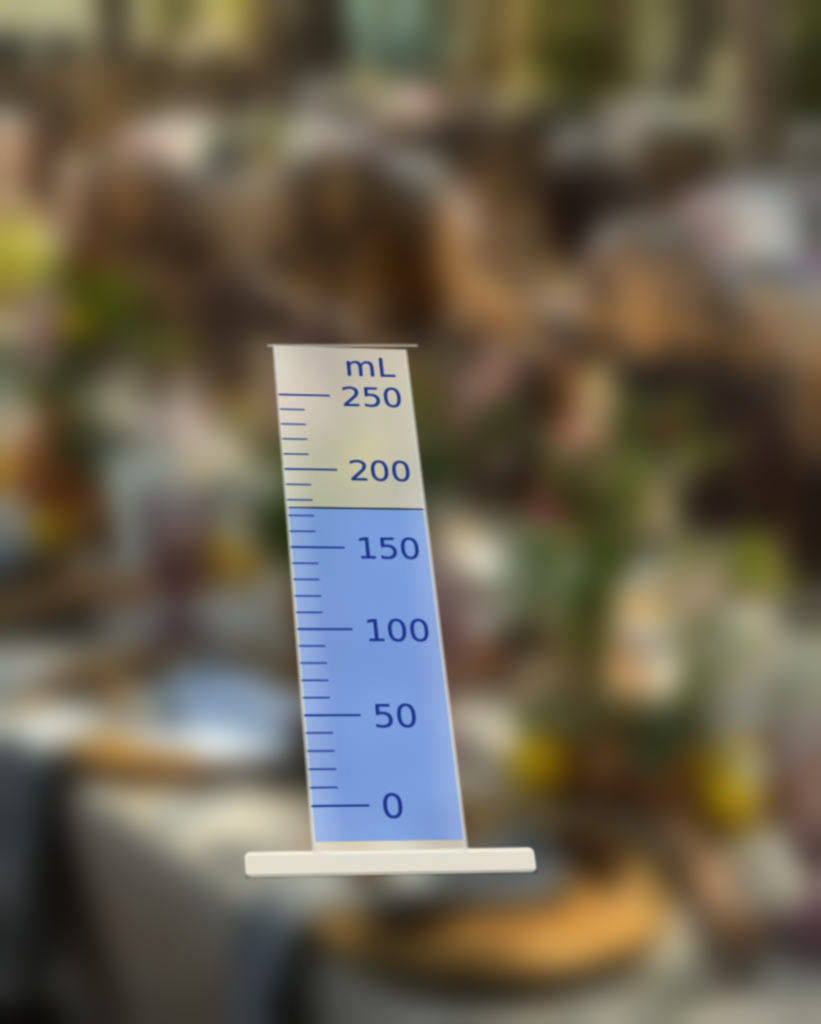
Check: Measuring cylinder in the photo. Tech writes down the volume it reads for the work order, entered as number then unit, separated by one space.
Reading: 175 mL
